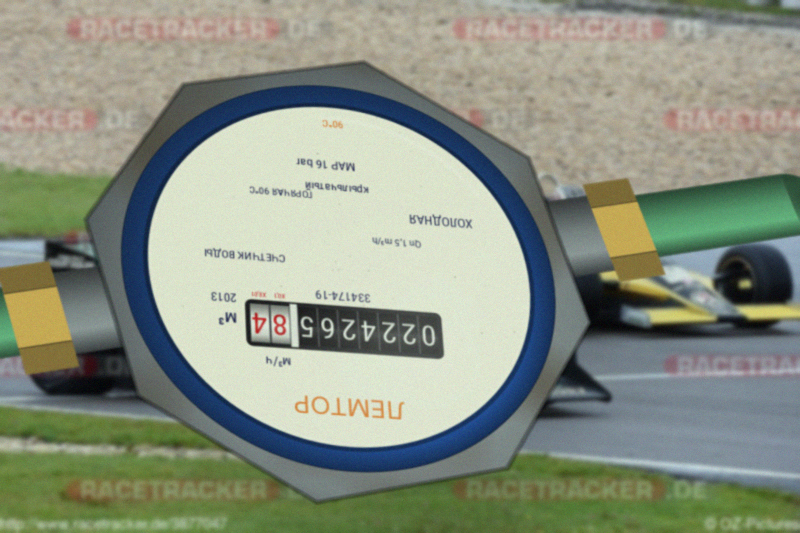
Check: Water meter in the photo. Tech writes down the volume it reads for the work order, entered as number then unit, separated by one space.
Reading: 224265.84 m³
